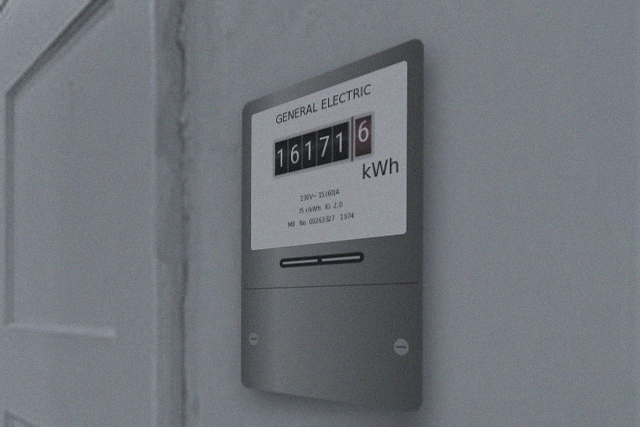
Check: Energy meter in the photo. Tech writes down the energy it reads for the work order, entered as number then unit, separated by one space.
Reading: 16171.6 kWh
